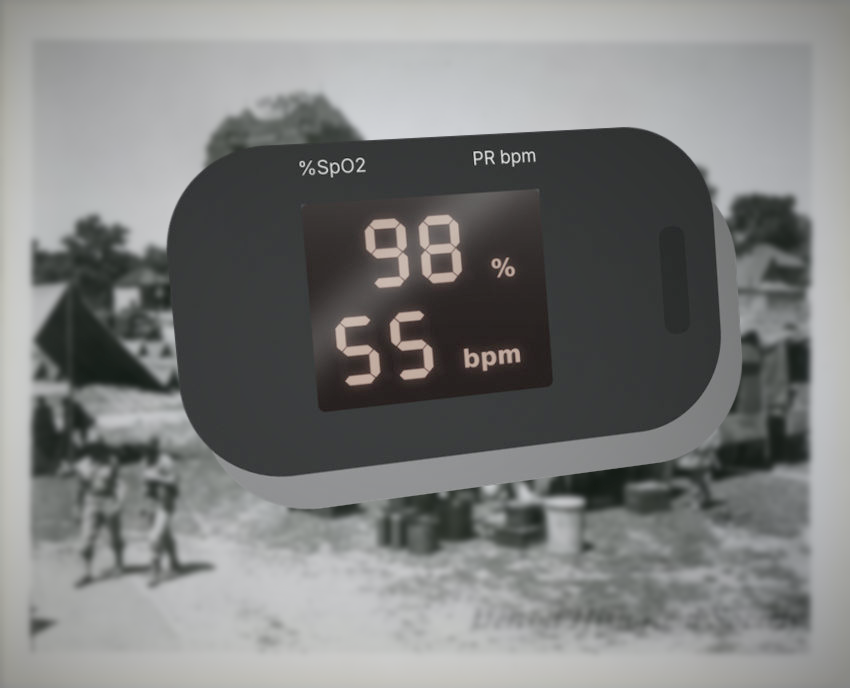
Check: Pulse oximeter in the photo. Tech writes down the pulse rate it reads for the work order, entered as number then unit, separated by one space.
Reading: 55 bpm
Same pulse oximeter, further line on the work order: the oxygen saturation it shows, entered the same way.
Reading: 98 %
